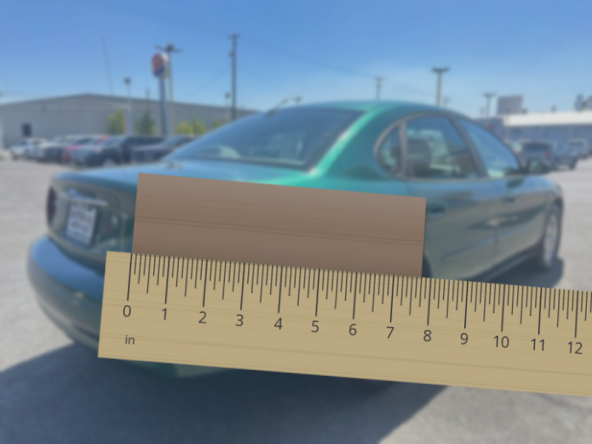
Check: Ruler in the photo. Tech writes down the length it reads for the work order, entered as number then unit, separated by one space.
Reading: 7.75 in
